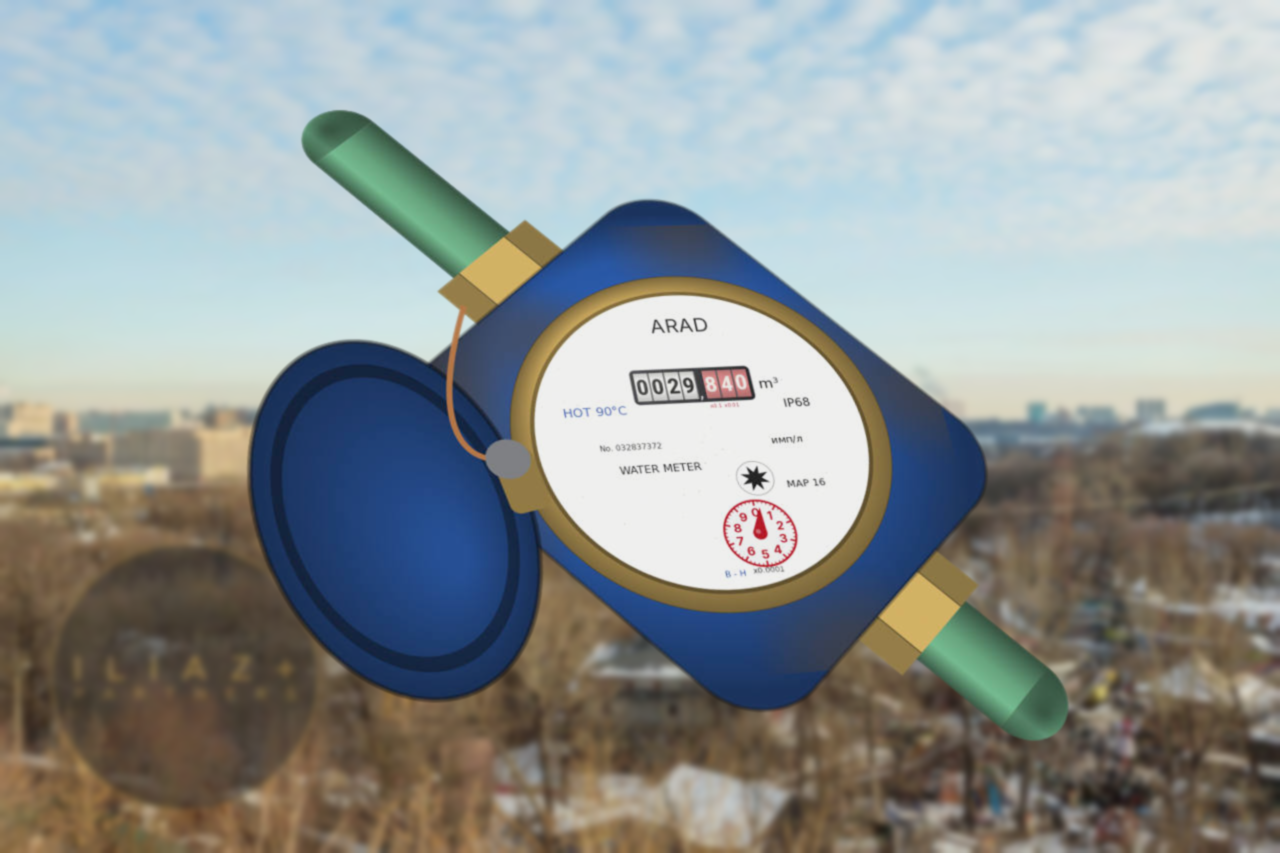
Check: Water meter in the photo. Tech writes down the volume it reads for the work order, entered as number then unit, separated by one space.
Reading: 29.8400 m³
